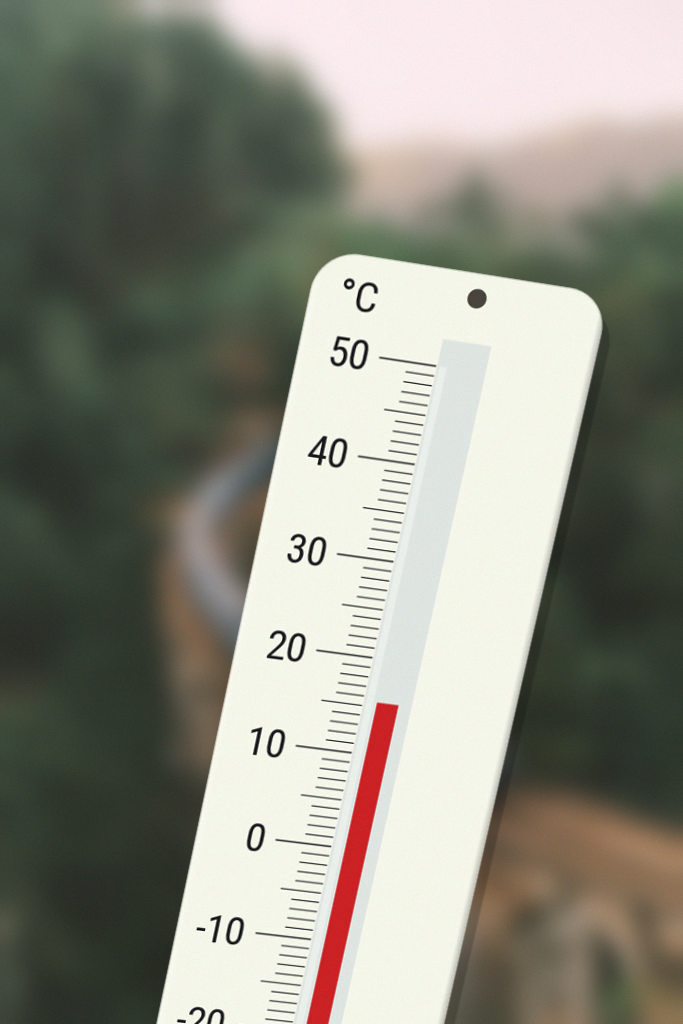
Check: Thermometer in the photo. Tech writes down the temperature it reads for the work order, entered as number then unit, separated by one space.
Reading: 15.5 °C
